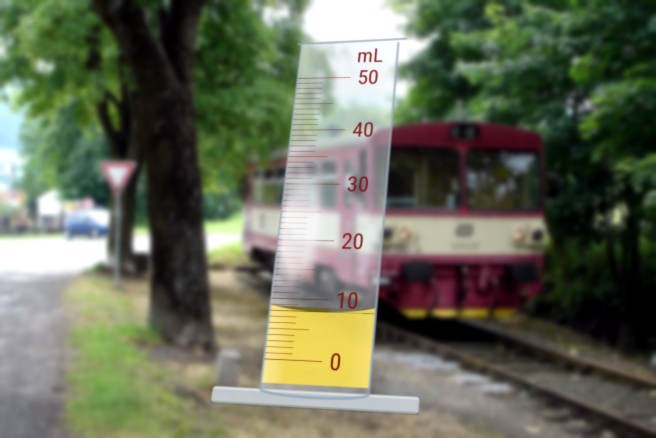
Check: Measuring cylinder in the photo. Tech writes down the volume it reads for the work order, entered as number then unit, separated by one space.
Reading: 8 mL
